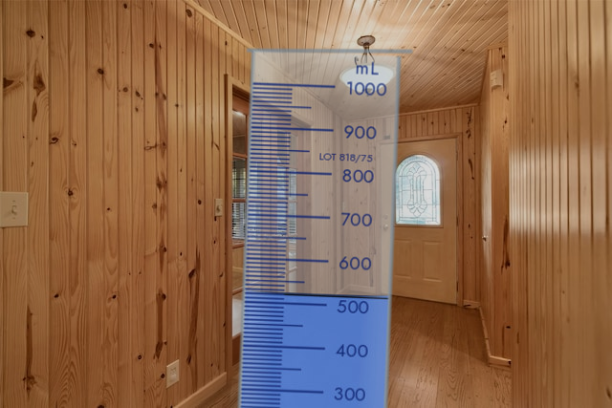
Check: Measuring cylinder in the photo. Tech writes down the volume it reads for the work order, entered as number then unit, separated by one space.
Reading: 520 mL
